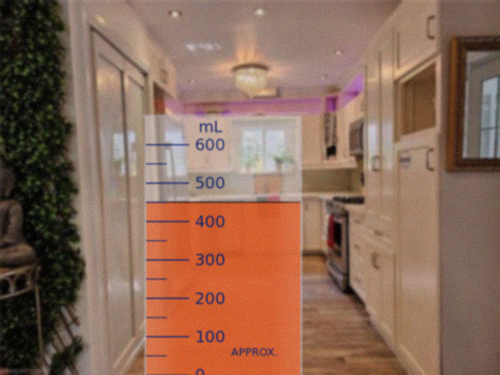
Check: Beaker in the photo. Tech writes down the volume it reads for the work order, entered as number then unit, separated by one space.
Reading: 450 mL
